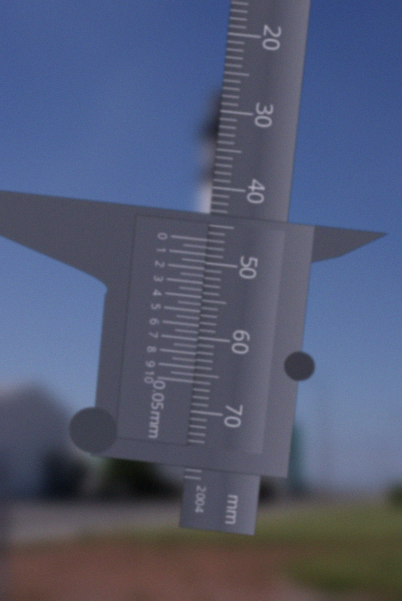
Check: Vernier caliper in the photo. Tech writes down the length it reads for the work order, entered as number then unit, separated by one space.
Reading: 47.0 mm
